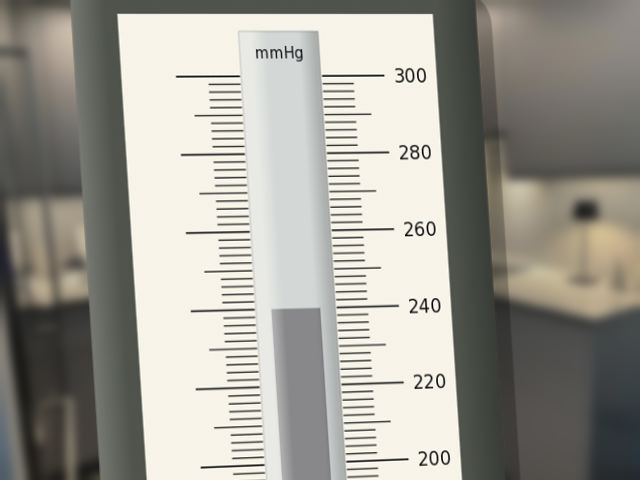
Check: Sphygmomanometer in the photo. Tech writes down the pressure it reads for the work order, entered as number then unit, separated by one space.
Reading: 240 mmHg
